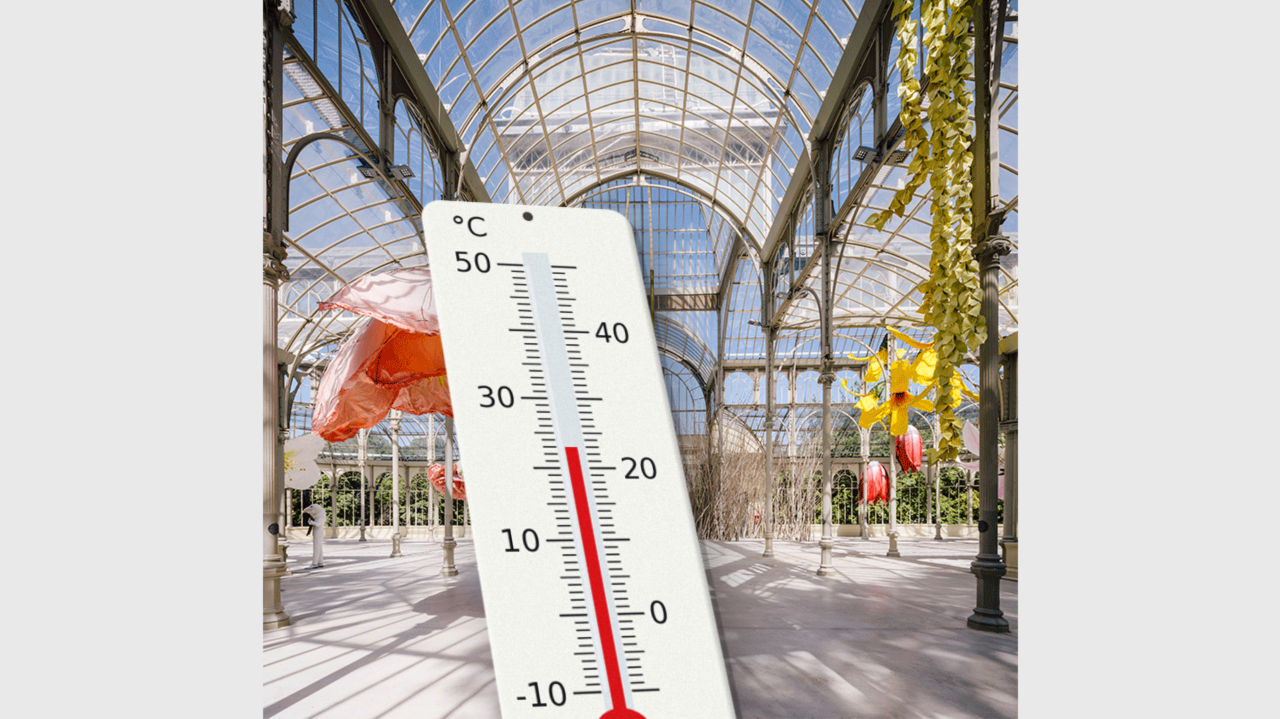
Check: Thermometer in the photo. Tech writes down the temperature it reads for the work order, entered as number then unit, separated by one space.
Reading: 23 °C
